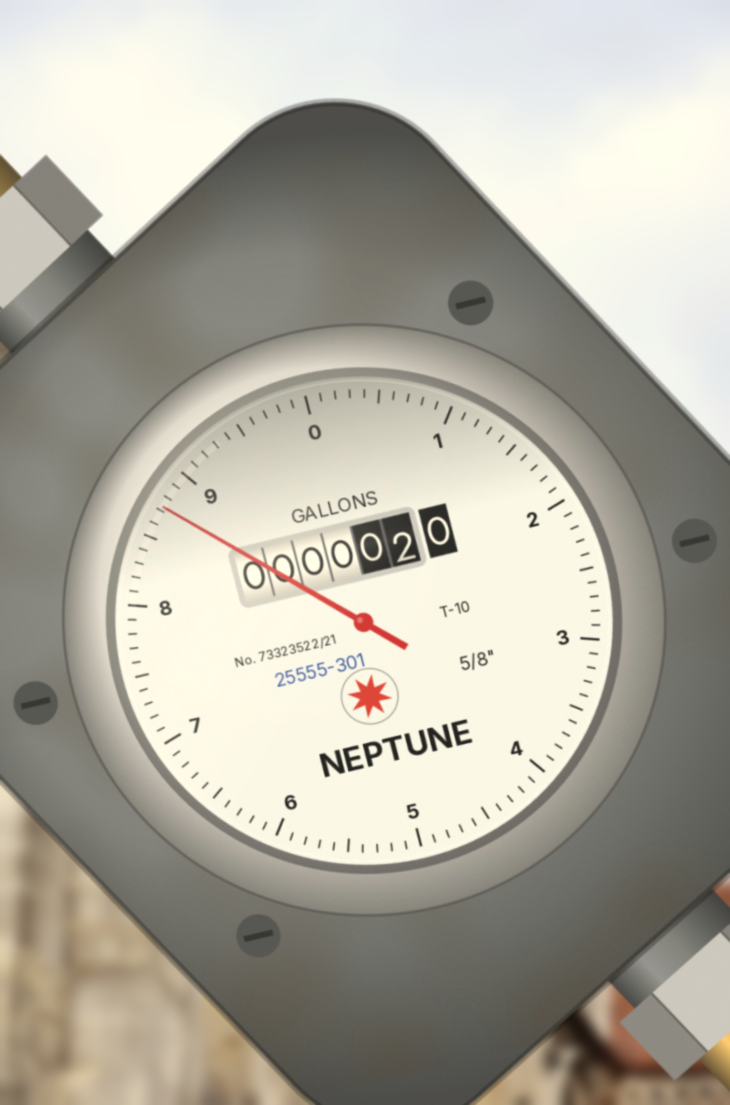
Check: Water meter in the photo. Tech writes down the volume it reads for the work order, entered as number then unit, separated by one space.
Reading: 18.7 gal
